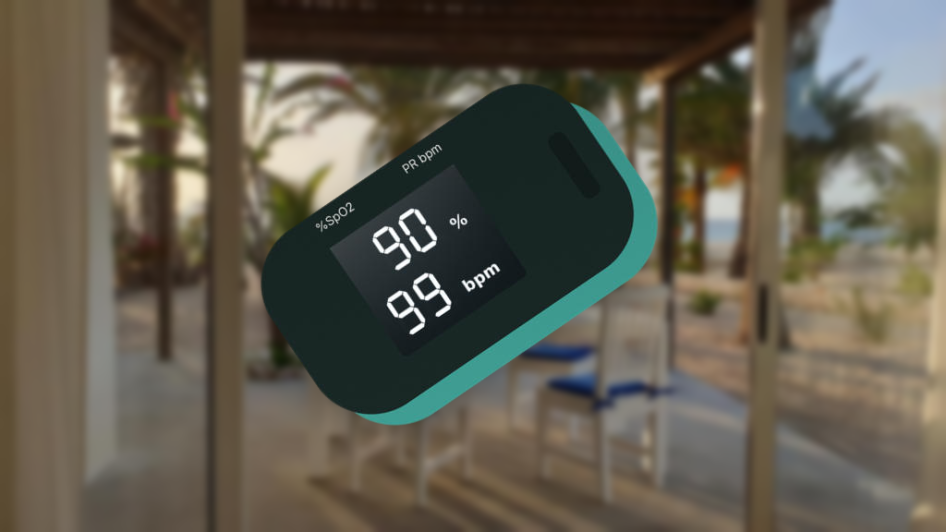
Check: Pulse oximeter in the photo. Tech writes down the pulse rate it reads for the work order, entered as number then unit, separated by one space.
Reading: 99 bpm
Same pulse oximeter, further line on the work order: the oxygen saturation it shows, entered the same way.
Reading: 90 %
